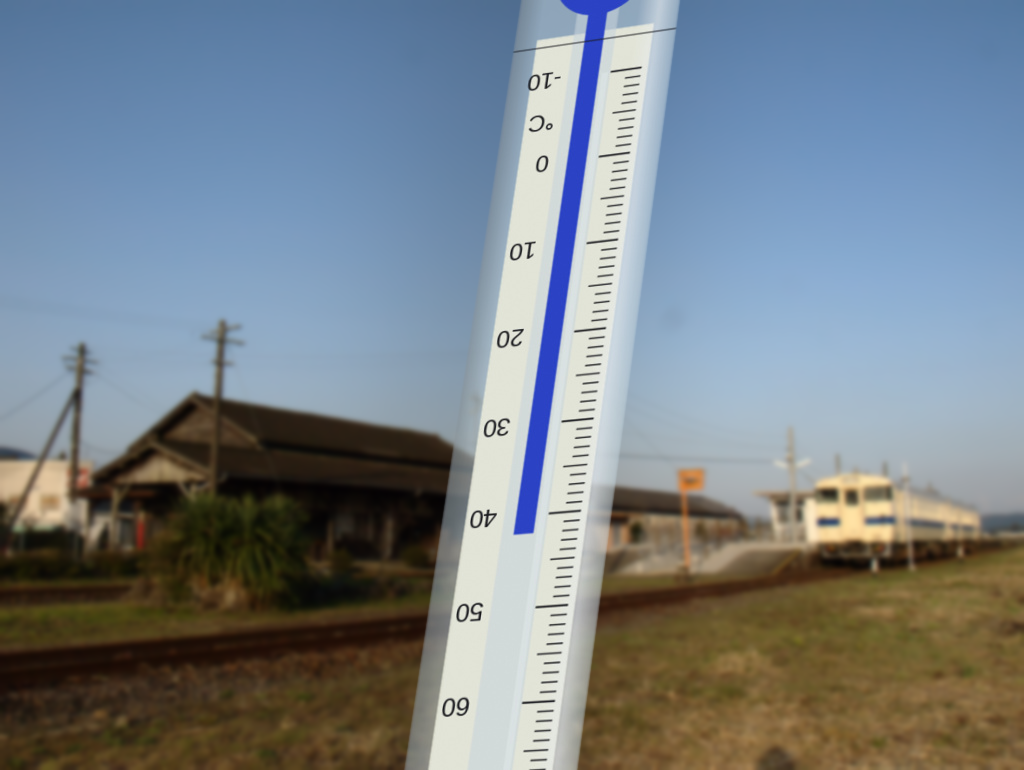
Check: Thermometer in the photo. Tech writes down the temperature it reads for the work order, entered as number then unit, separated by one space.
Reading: 42 °C
